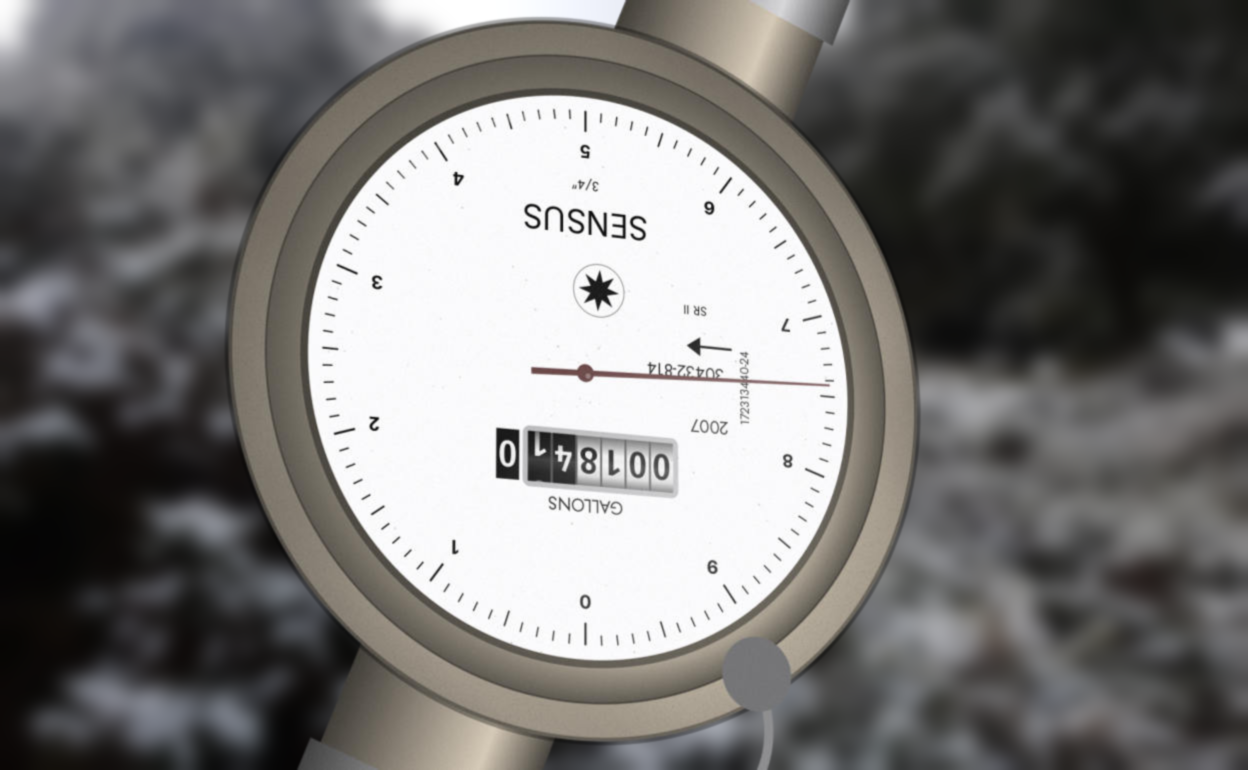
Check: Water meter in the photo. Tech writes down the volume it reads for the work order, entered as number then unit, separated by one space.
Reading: 18407.4 gal
